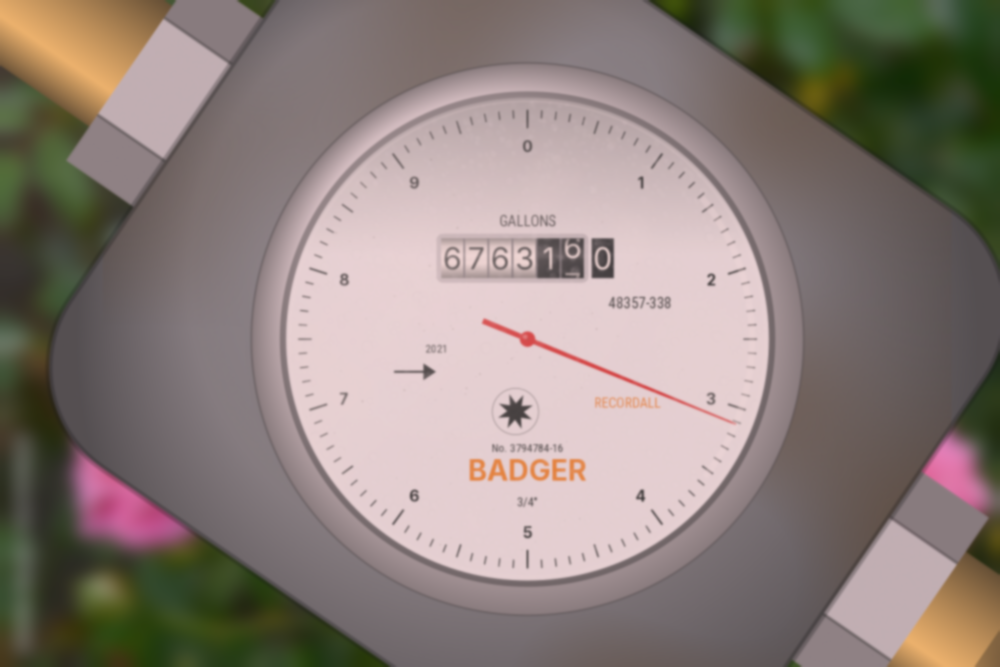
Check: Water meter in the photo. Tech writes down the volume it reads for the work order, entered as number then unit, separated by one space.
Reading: 6763163.1 gal
